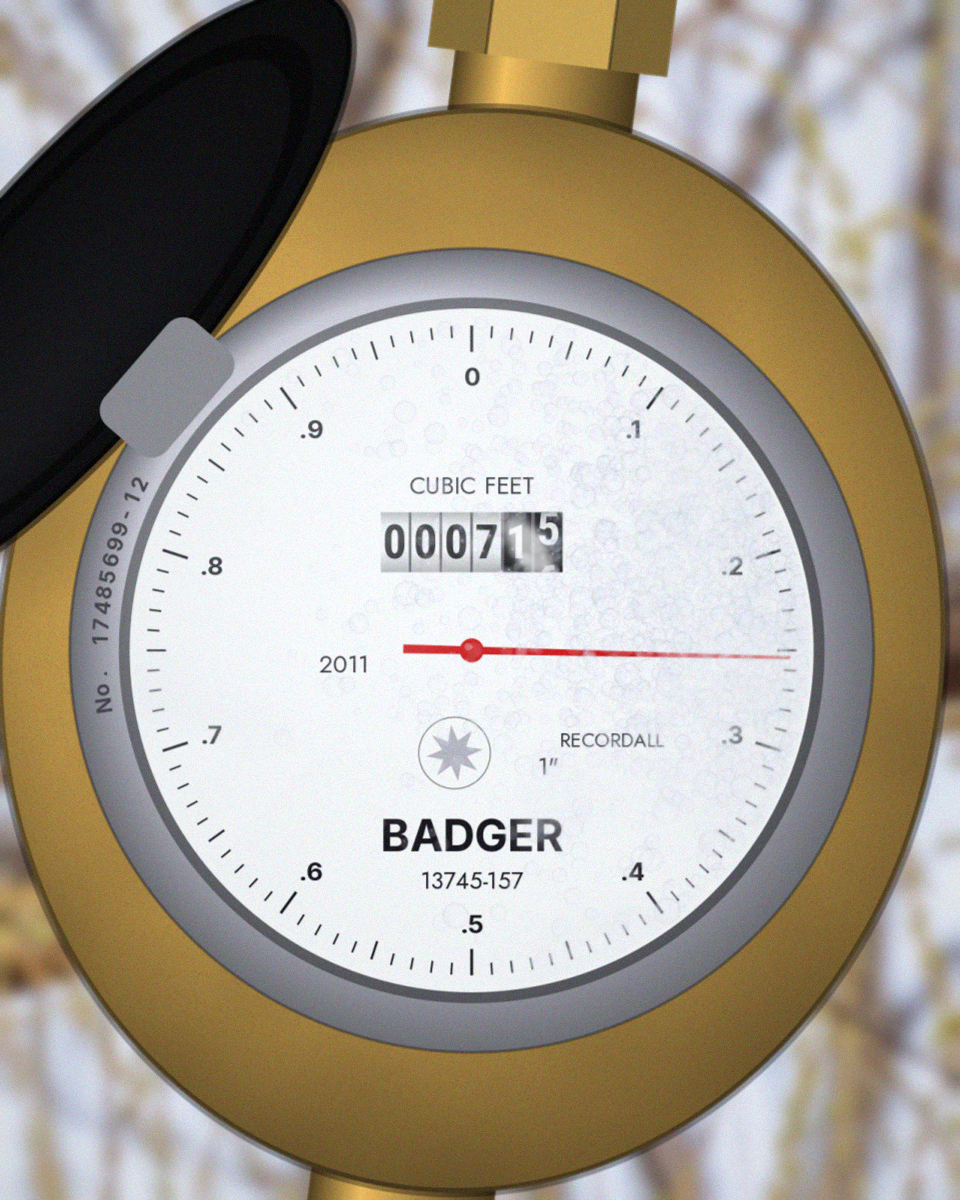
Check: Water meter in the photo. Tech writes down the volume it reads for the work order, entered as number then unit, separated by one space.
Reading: 715.25 ft³
